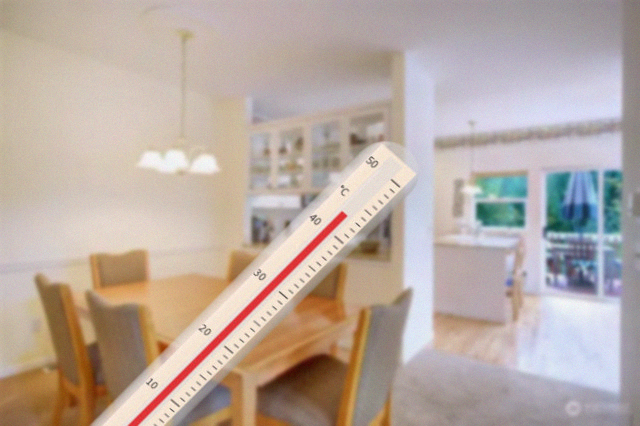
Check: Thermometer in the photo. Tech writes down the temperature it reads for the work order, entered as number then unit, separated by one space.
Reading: 43 °C
